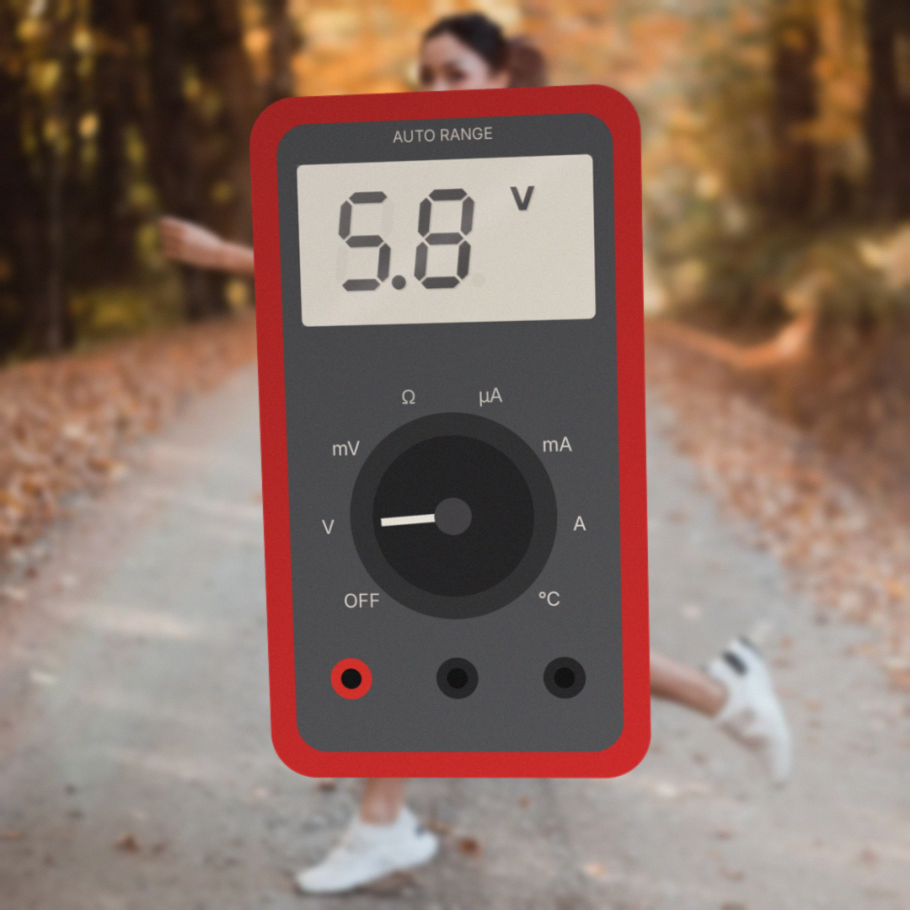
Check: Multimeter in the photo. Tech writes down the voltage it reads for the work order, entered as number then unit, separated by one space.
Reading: 5.8 V
